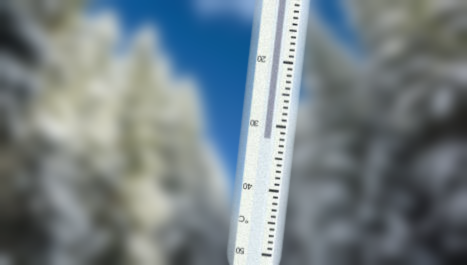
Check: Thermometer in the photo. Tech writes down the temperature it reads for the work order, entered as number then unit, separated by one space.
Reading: 32 °C
